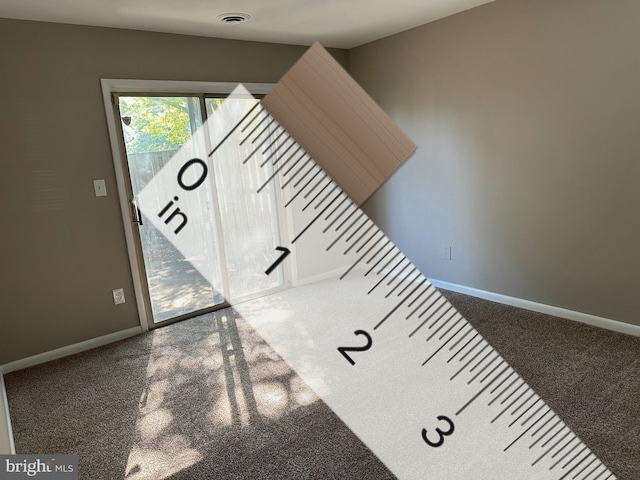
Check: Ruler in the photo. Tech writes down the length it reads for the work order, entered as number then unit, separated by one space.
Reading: 1.1875 in
